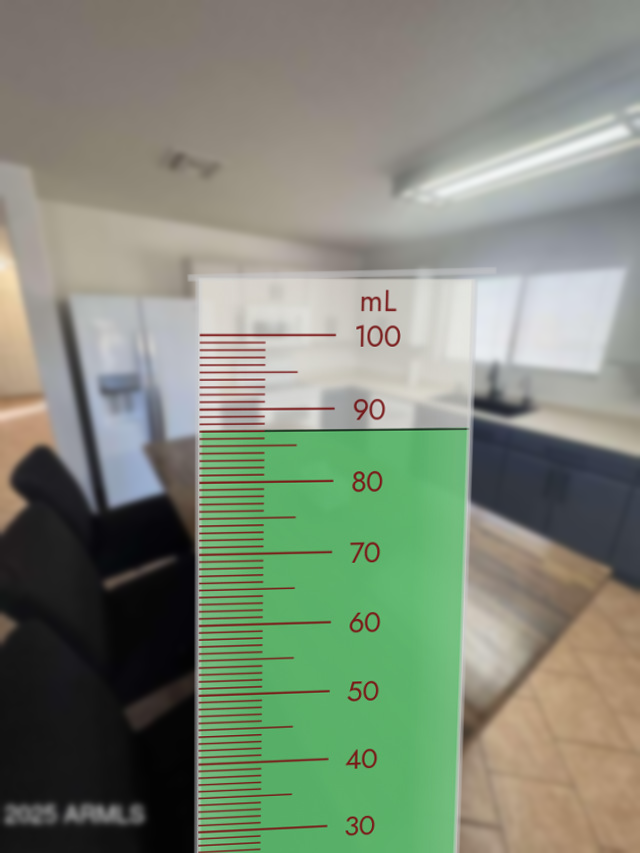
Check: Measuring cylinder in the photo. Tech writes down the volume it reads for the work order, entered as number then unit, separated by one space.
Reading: 87 mL
